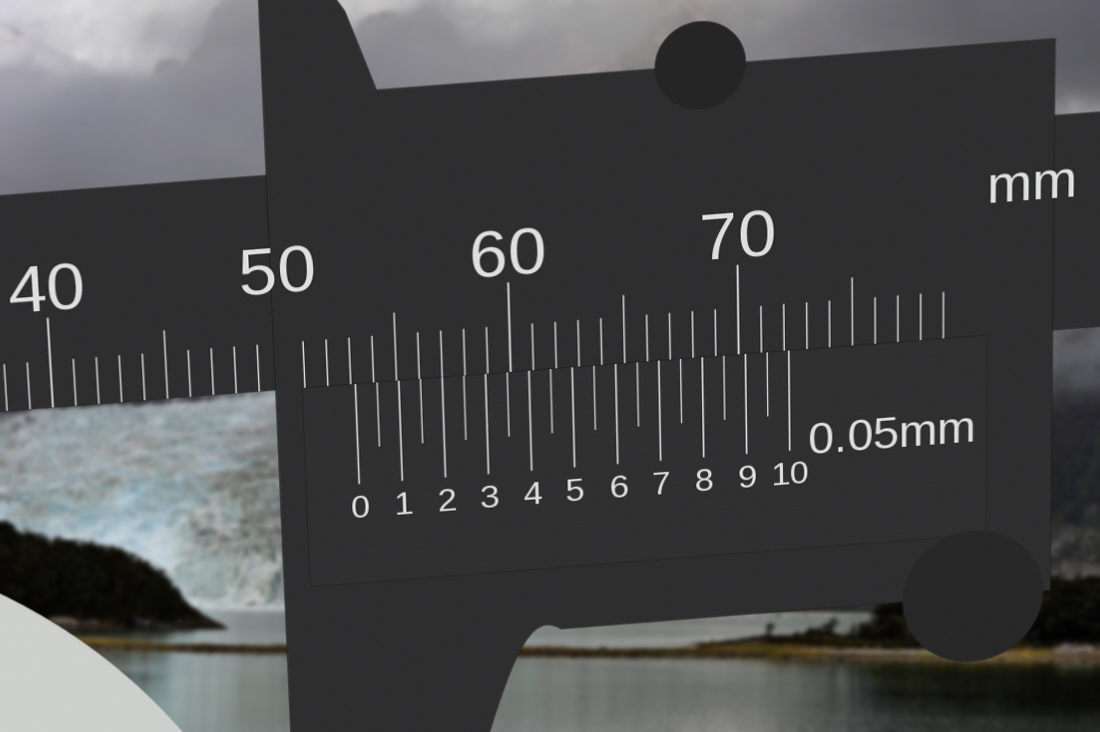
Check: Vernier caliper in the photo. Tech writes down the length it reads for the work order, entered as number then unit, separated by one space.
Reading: 53.2 mm
